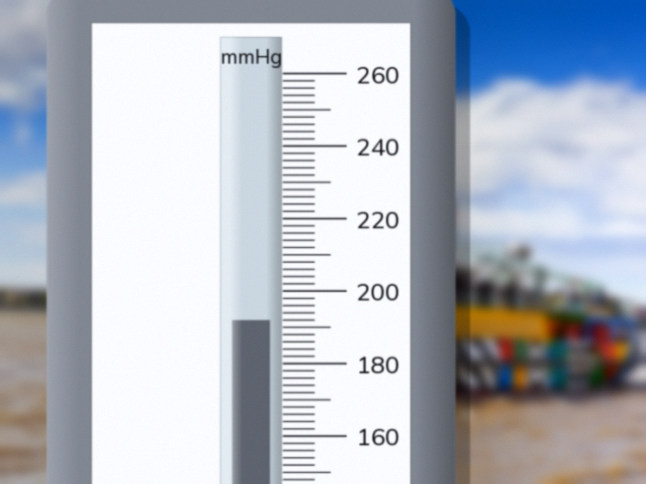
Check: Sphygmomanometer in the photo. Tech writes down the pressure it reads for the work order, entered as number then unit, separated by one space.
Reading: 192 mmHg
